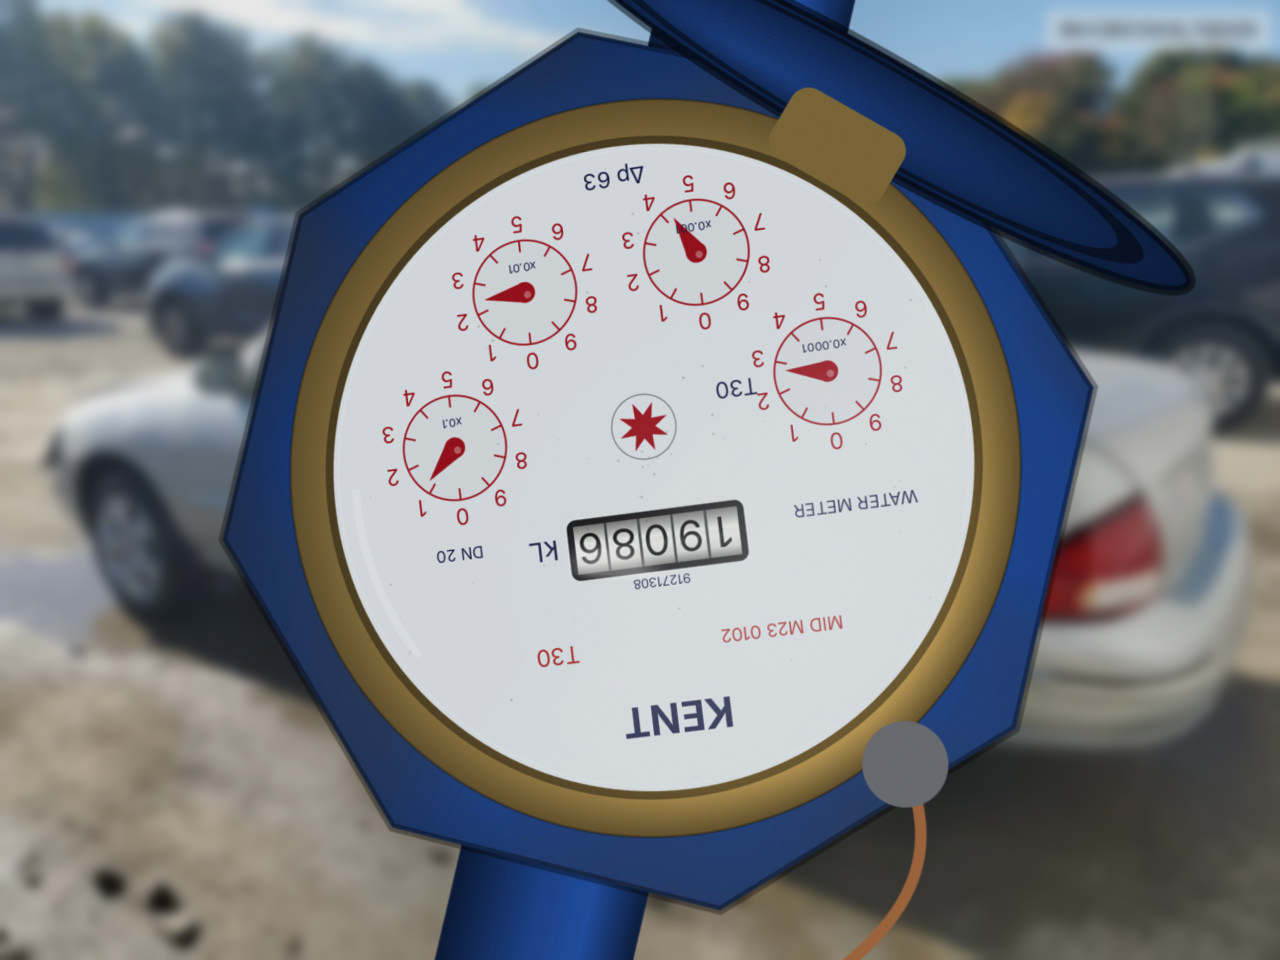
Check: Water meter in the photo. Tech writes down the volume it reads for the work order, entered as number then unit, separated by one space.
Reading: 19086.1242 kL
